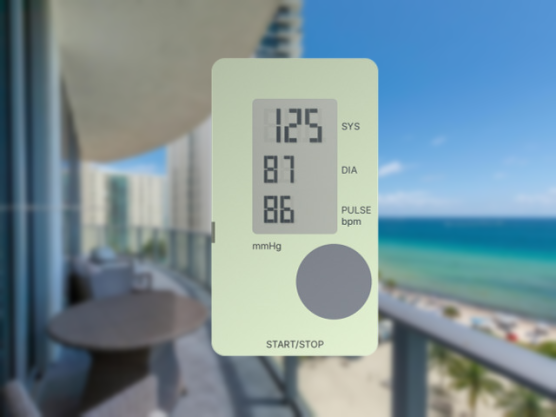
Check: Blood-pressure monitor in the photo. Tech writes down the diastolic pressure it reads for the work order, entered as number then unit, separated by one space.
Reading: 87 mmHg
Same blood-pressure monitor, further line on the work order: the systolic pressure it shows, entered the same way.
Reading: 125 mmHg
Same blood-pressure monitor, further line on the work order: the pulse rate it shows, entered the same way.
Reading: 86 bpm
